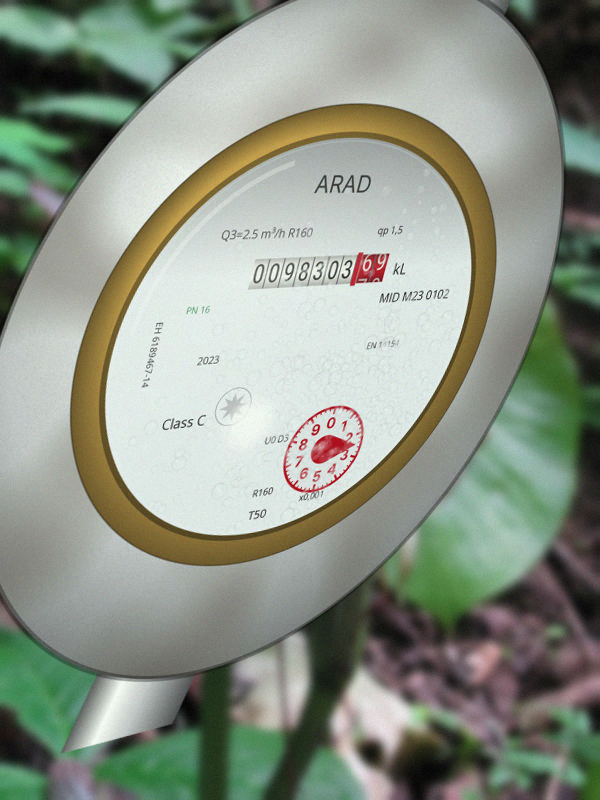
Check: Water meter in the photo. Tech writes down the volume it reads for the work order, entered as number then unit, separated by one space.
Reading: 98303.692 kL
